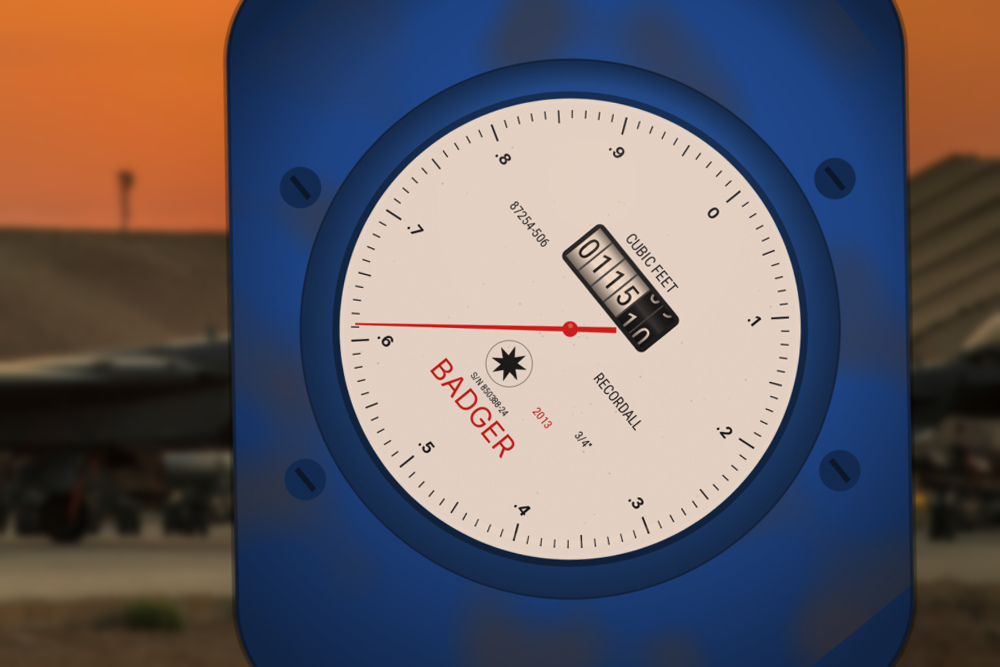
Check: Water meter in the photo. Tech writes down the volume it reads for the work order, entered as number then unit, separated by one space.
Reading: 11509.61 ft³
